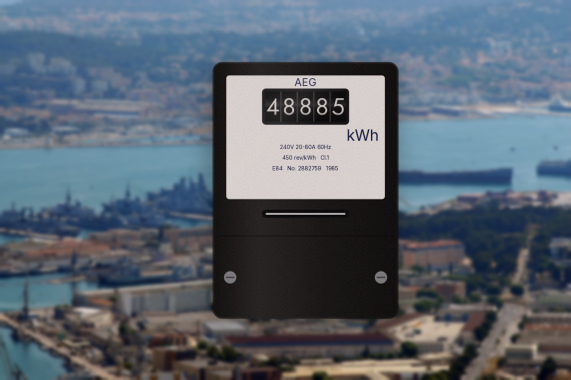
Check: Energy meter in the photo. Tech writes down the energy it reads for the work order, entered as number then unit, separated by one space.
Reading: 48885 kWh
